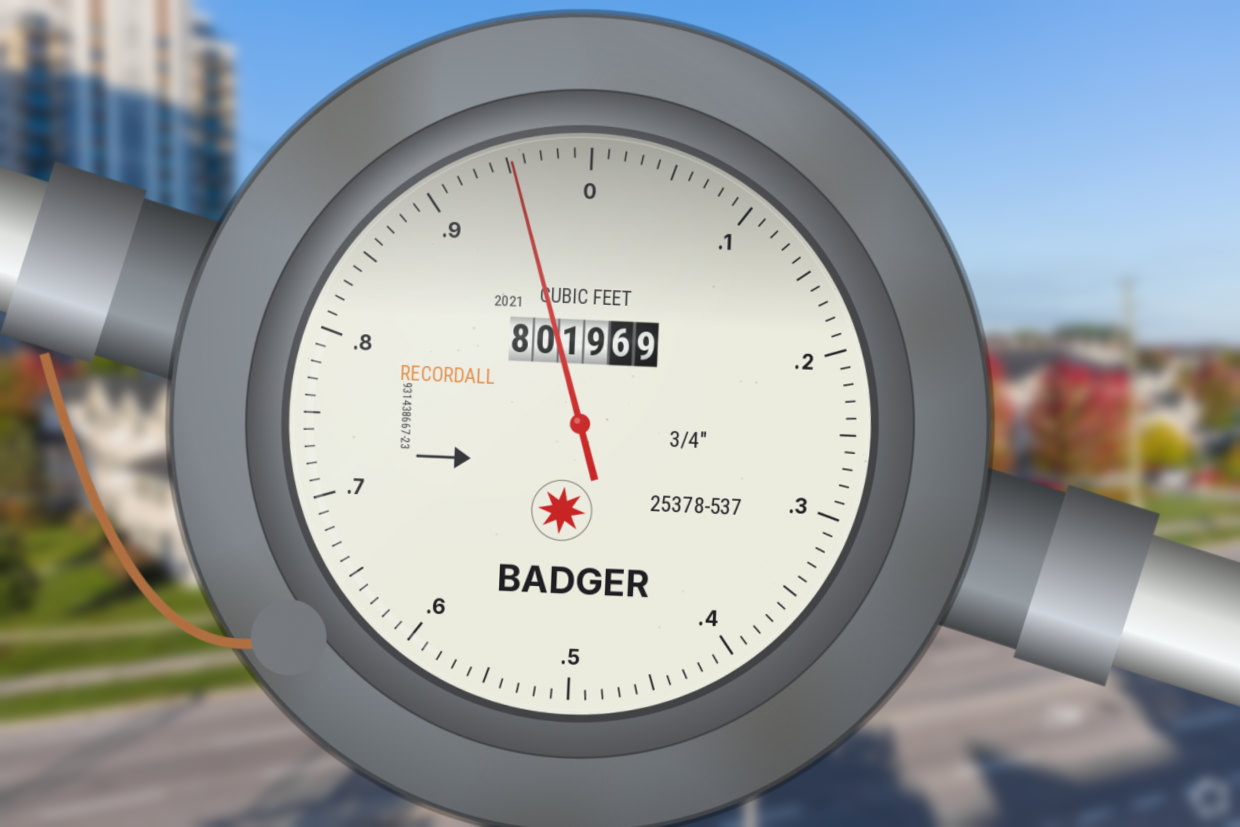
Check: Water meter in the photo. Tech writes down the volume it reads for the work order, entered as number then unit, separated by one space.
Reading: 801968.95 ft³
